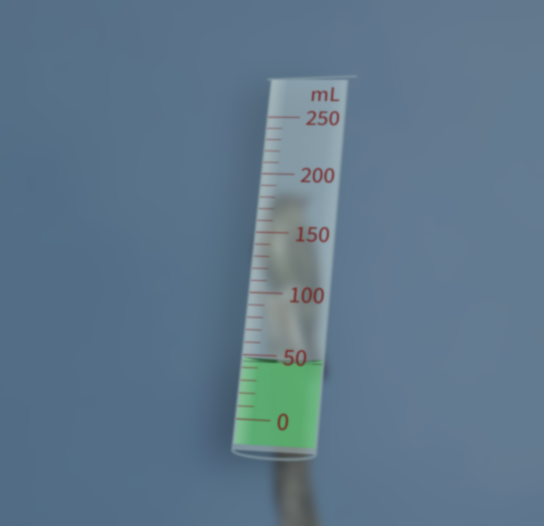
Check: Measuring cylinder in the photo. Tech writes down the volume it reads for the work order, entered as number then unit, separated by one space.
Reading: 45 mL
